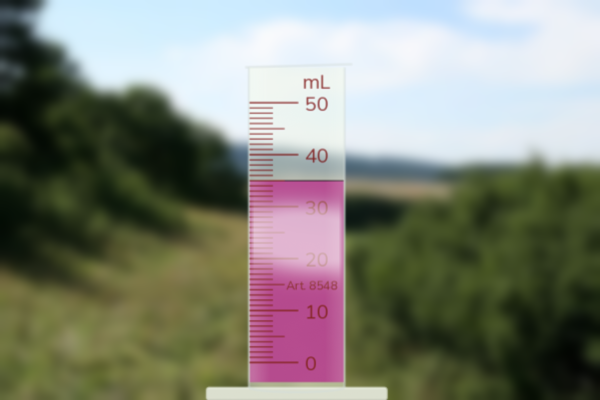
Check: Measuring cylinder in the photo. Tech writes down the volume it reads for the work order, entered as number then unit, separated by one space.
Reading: 35 mL
